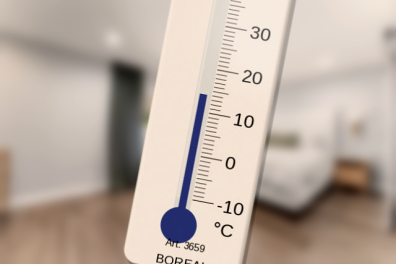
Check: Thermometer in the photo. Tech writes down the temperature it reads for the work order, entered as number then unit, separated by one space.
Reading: 14 °C
